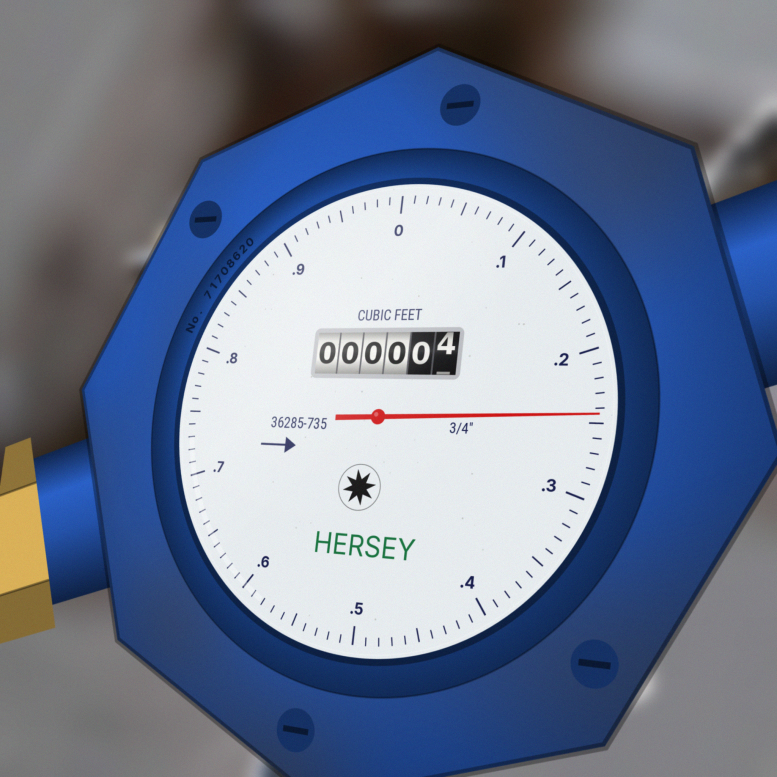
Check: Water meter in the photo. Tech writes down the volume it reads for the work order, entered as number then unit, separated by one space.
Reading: 4.24 ft³
